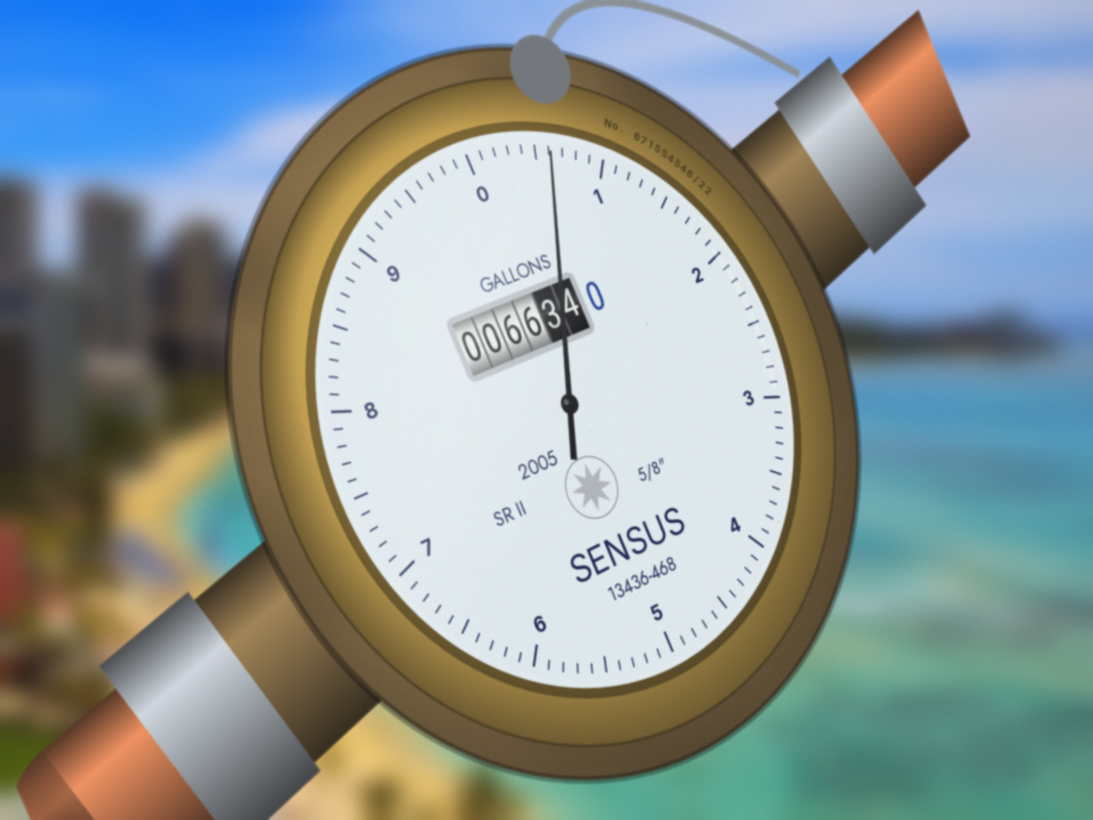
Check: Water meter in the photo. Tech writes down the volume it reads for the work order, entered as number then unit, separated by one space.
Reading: 66340.6 gal
